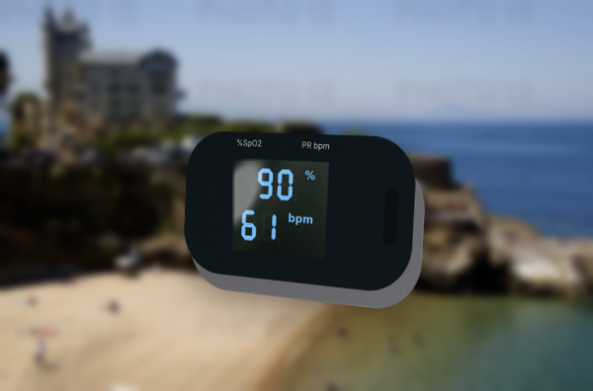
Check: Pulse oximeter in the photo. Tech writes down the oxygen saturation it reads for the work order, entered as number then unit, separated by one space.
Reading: 90 %
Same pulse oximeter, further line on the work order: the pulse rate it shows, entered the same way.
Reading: 61 bpm
